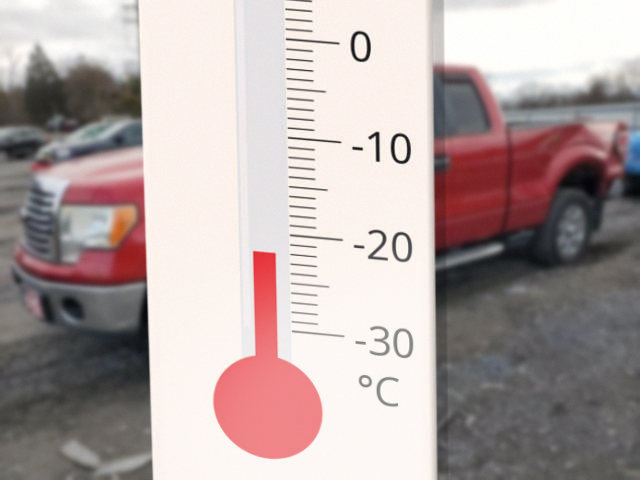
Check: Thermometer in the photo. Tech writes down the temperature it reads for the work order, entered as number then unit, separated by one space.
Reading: -22 °C
